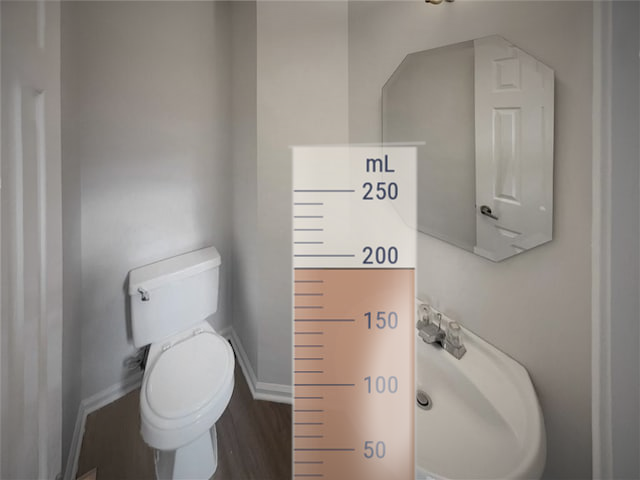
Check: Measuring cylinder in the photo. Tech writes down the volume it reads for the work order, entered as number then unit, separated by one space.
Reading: 190 mL
